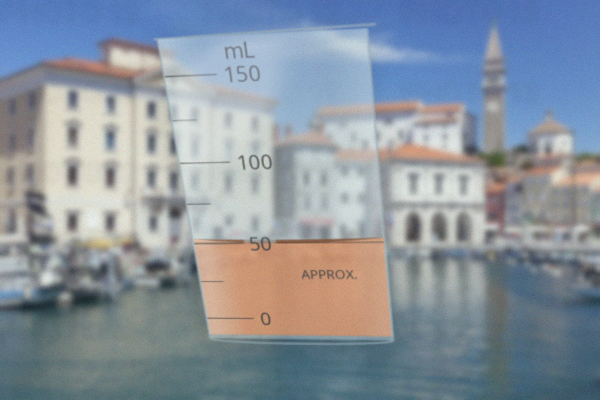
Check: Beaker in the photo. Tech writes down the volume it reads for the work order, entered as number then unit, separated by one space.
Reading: 50 mL
